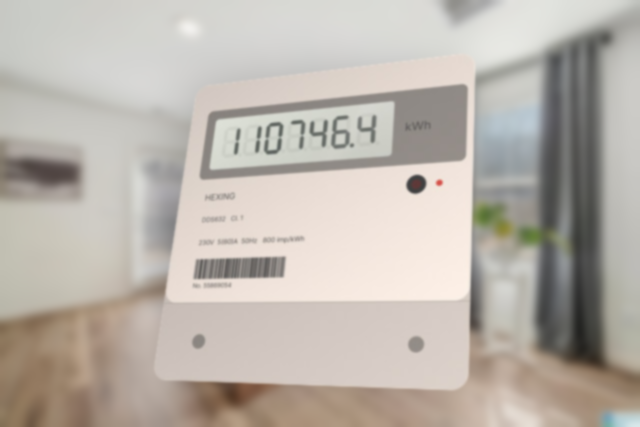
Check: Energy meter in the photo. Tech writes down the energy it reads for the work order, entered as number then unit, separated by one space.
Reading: 110746.4 kWh
